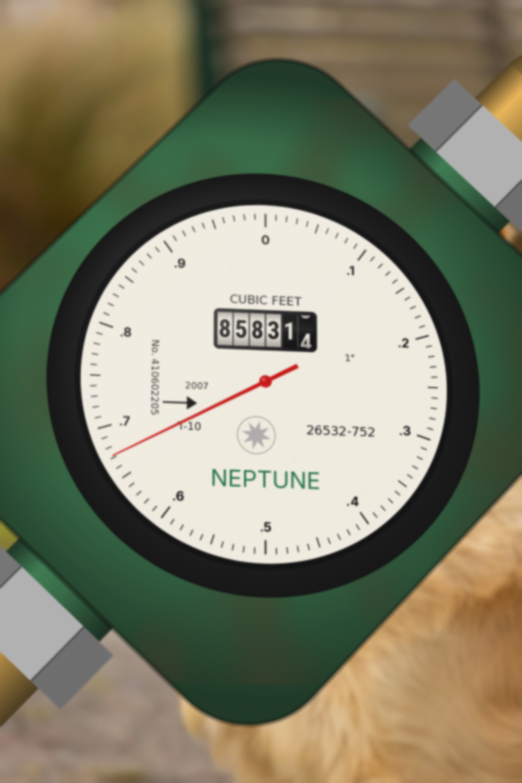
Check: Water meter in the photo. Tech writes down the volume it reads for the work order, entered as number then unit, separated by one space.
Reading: 858313.67 ft³
